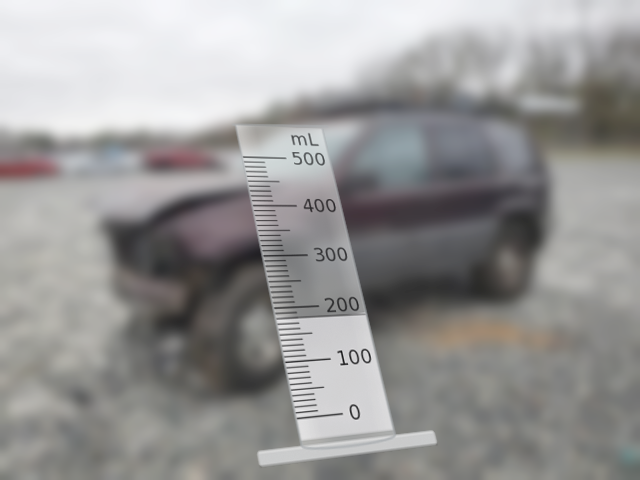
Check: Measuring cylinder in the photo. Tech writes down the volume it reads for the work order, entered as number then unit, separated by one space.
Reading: 180 mL
